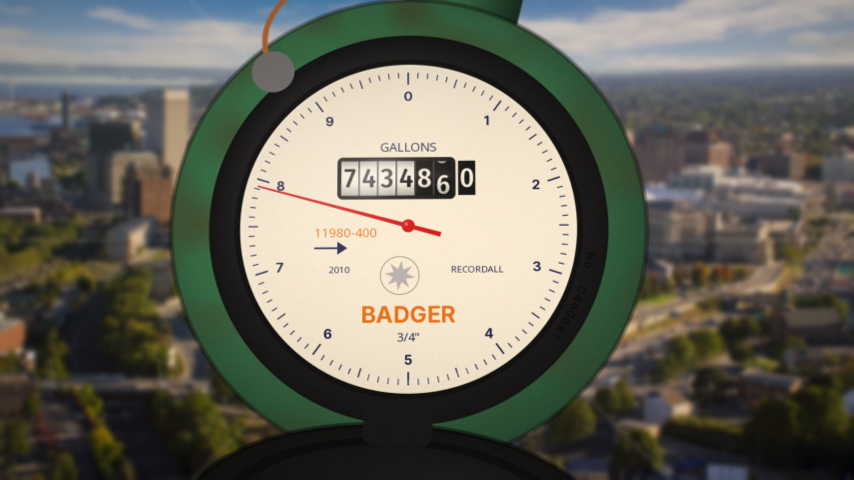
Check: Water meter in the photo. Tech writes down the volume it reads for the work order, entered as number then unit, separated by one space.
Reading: 7434857.9 gal
